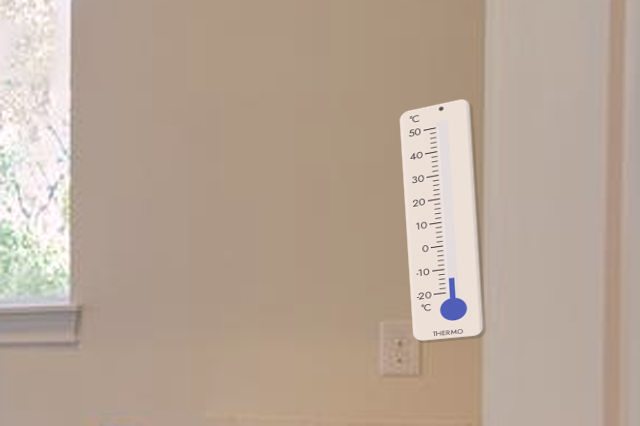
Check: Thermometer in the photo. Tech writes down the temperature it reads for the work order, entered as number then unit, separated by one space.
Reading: -14 °C
